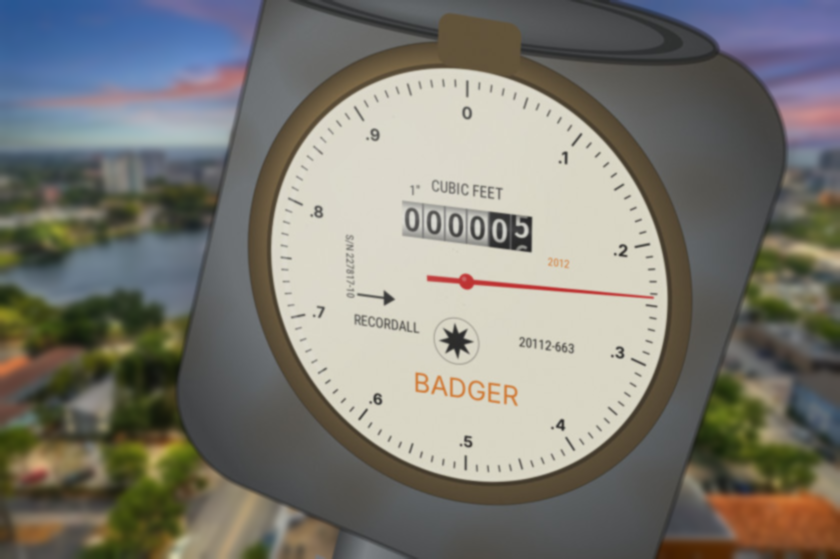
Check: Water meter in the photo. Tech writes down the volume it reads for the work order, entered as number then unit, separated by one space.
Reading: 5.24 ft³
